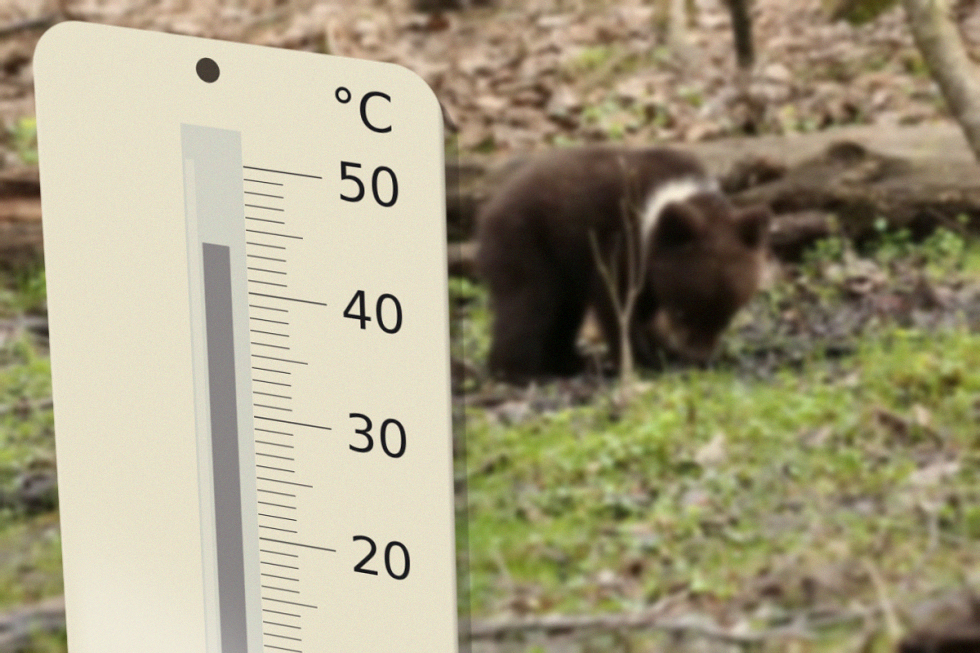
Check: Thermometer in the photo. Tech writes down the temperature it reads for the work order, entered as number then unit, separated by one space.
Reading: 43.5 °C
